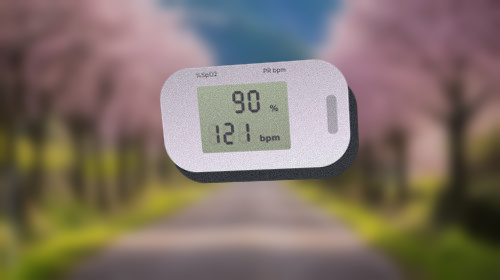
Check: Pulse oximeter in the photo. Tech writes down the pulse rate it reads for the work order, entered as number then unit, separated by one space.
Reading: 121 bpm
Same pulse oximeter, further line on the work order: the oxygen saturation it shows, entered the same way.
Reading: 90 %
